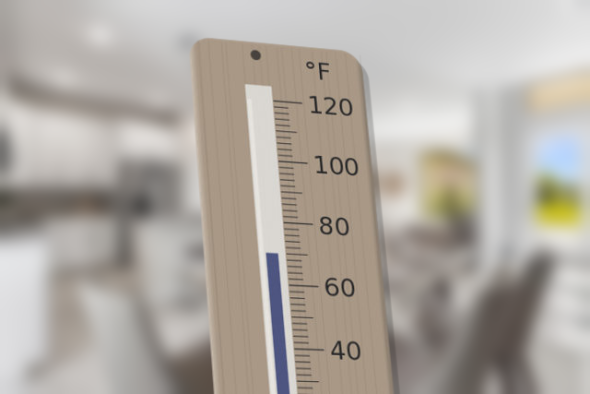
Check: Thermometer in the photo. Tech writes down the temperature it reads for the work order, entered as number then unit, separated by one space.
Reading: 70 °F
